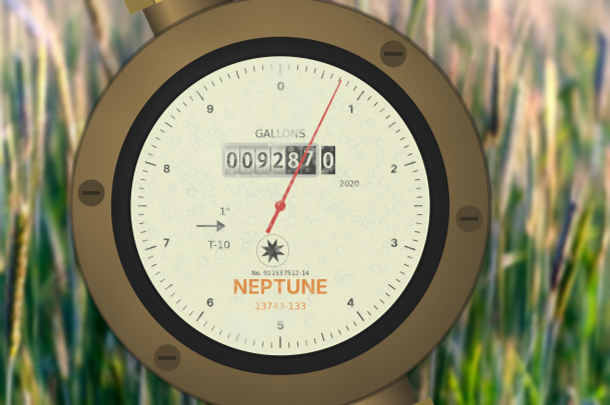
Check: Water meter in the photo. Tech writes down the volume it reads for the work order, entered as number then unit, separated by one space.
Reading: 92870.7 gal
